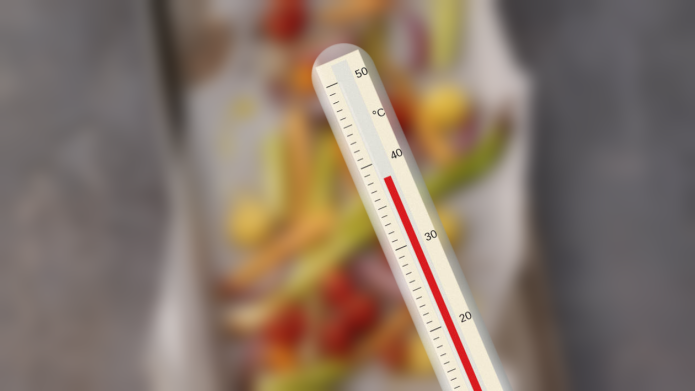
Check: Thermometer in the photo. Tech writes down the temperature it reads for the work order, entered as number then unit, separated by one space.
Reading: 38 °C
